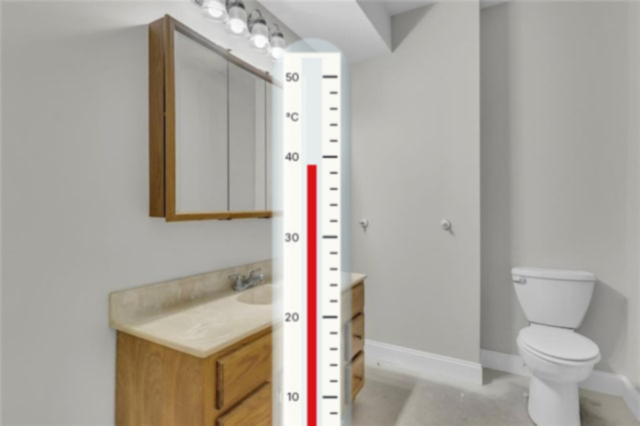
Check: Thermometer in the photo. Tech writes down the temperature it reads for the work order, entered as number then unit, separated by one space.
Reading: 39 °C
